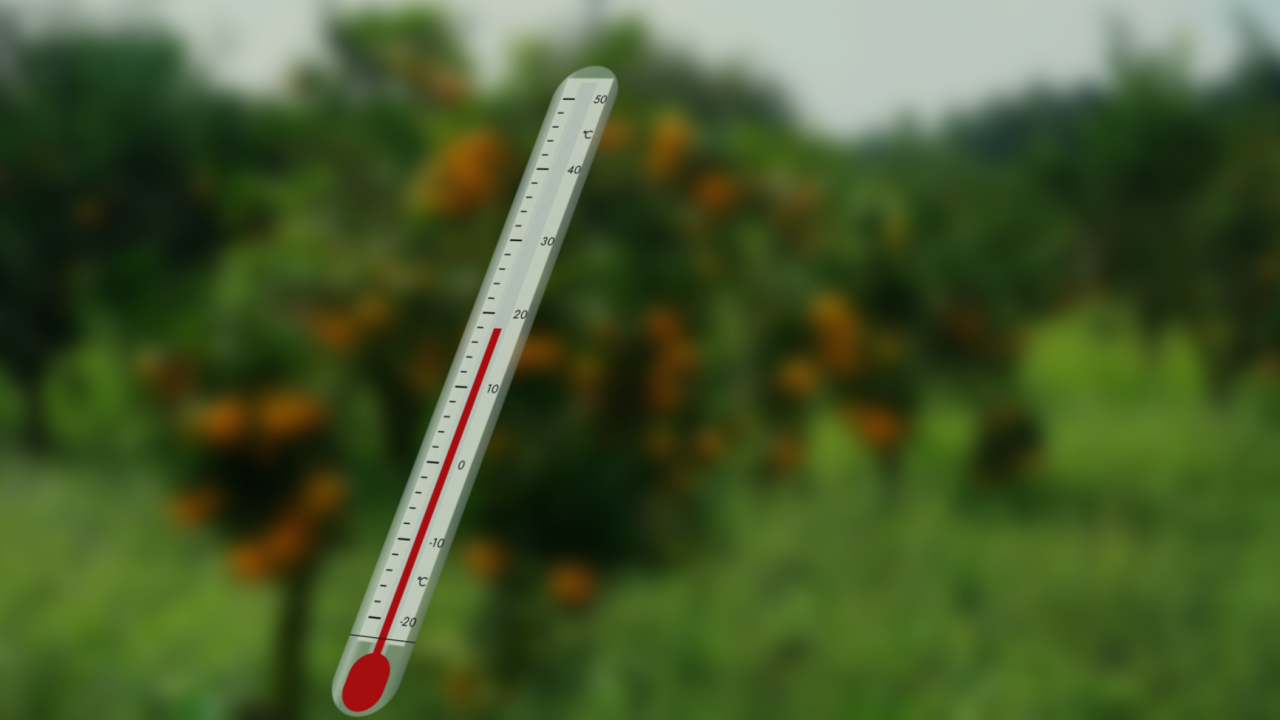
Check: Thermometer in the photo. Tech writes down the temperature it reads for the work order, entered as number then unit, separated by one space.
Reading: 18 °C
